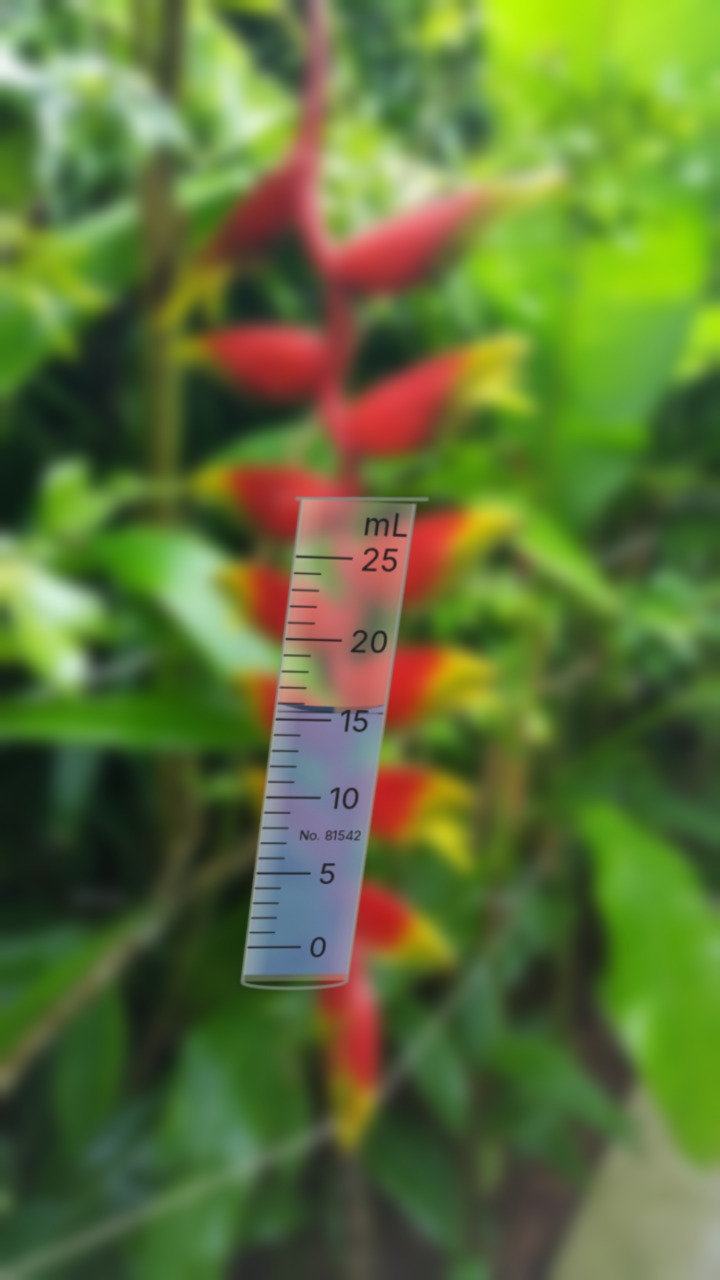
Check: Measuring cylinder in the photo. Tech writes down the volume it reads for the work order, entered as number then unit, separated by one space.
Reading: 15.5 mL
